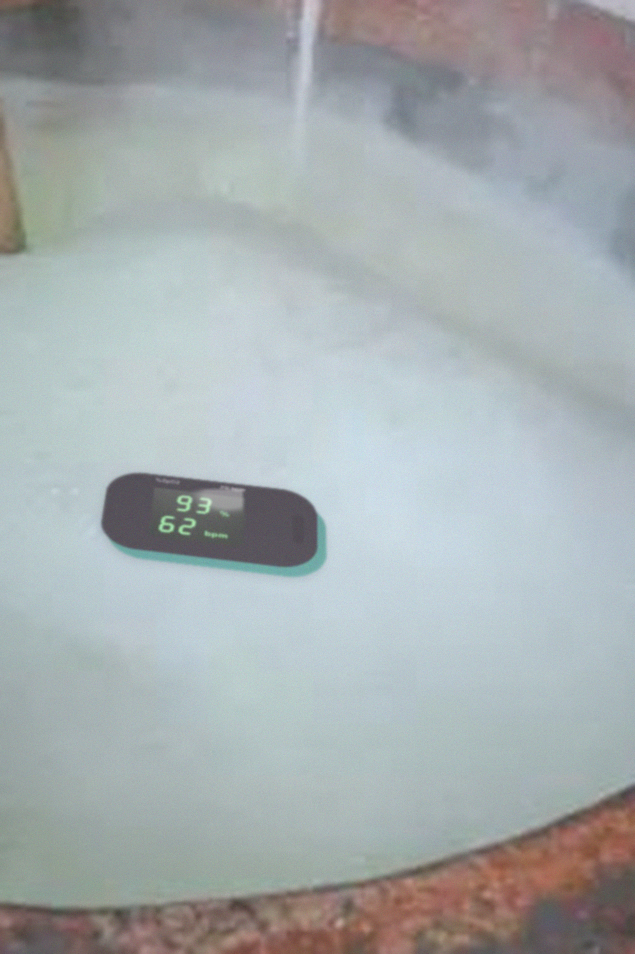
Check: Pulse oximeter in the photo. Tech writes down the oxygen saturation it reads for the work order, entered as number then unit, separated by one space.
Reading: 93 %
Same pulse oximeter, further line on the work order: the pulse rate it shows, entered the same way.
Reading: 62 bpm
